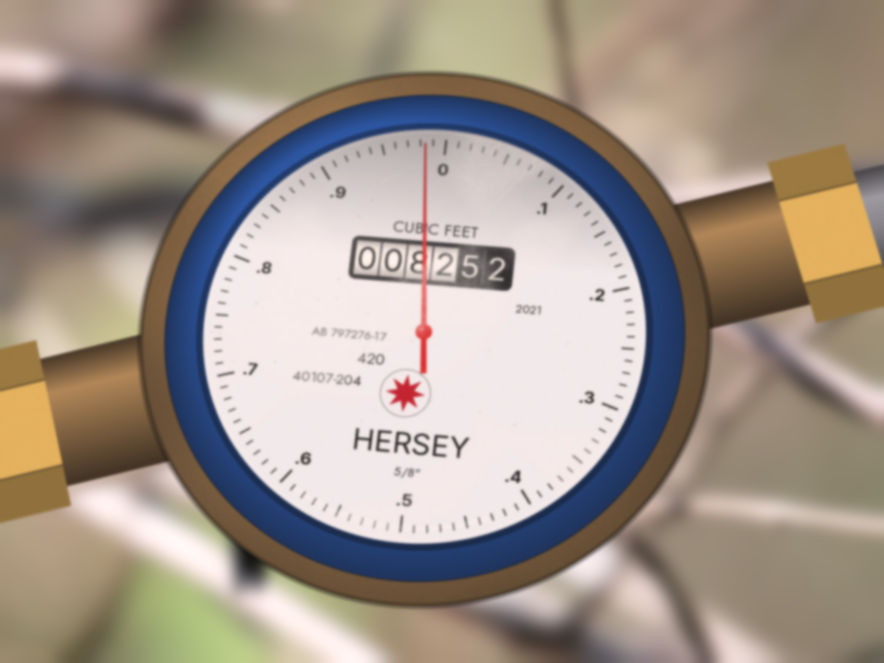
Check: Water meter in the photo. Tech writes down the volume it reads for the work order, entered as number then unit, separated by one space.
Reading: 8251.98 ft³
